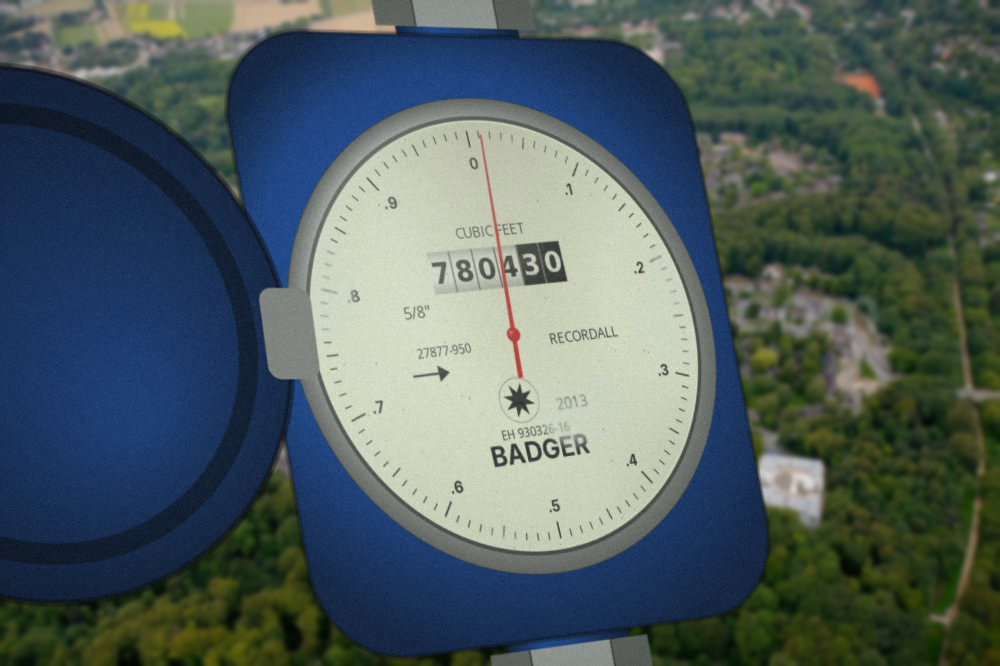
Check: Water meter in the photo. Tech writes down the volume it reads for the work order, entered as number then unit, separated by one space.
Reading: 780430.01 ft³
